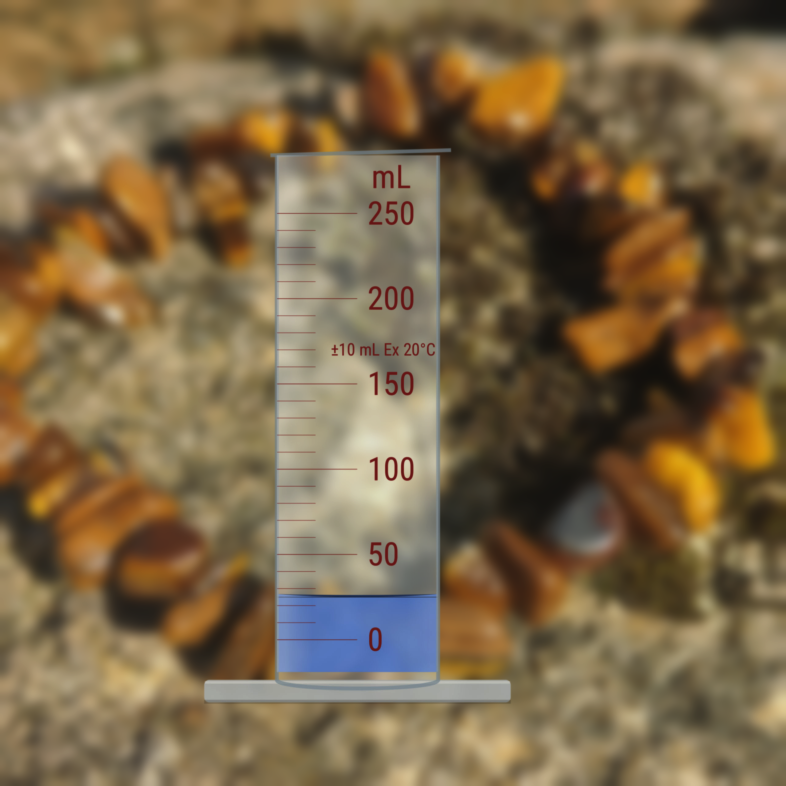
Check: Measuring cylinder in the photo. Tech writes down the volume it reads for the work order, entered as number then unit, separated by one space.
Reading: 25 mL
